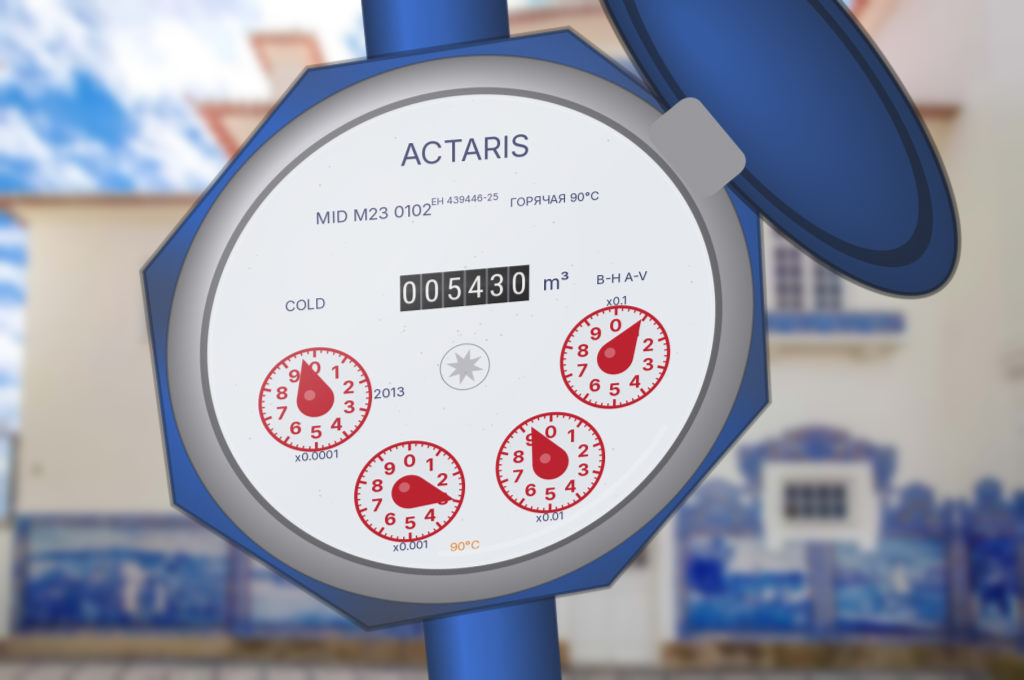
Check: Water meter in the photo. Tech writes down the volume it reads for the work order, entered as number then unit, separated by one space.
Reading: 5430.0929 m³
